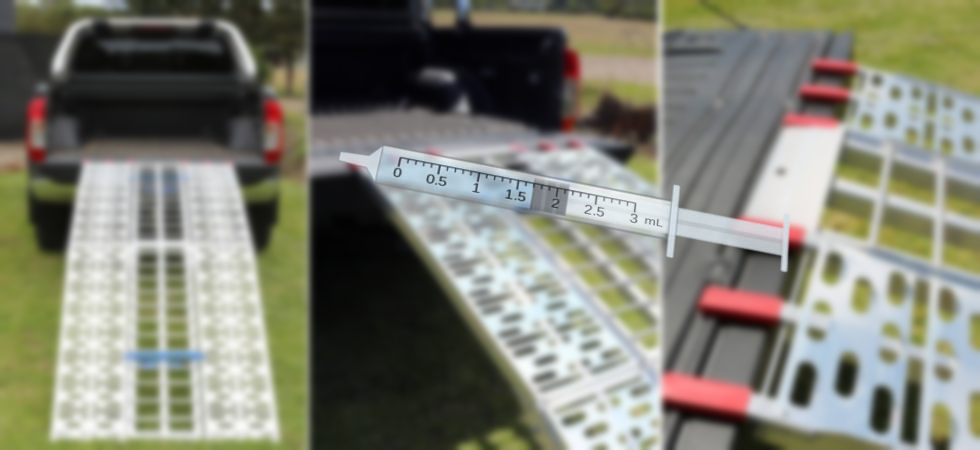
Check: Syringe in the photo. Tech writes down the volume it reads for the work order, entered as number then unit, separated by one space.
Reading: 1.7 mL
